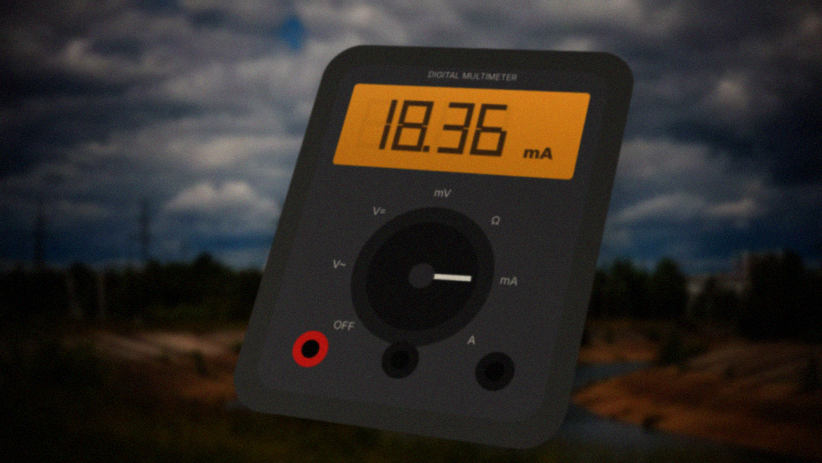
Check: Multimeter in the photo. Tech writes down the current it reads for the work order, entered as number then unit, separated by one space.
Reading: 18.36 mA
